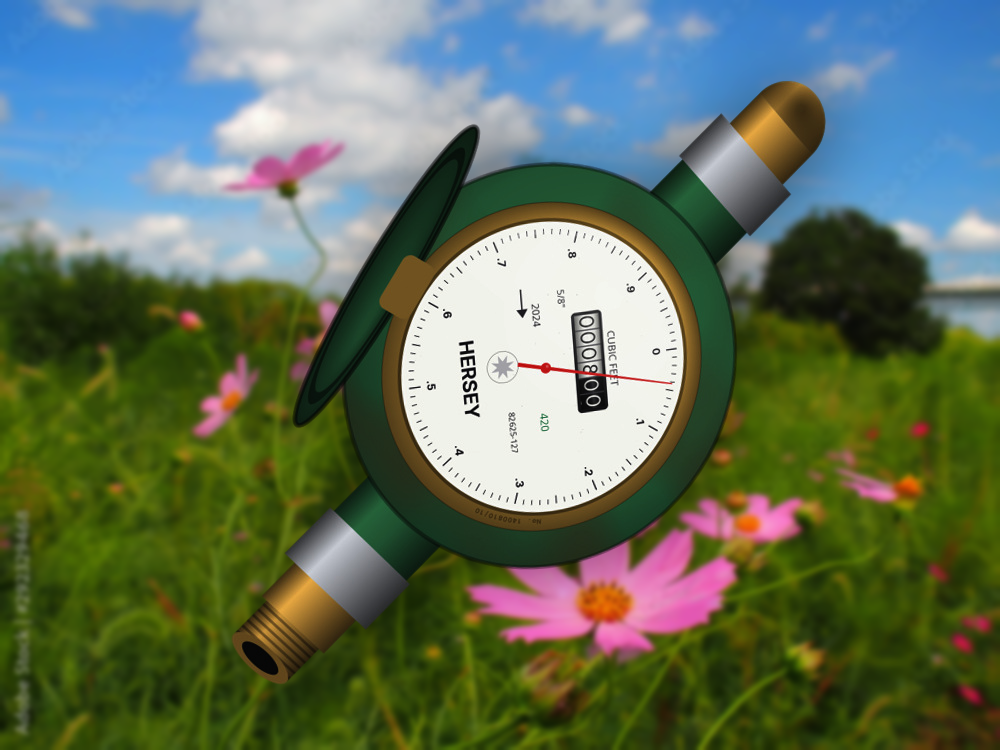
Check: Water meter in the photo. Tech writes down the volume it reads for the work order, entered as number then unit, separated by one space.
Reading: 800.04 ft³
